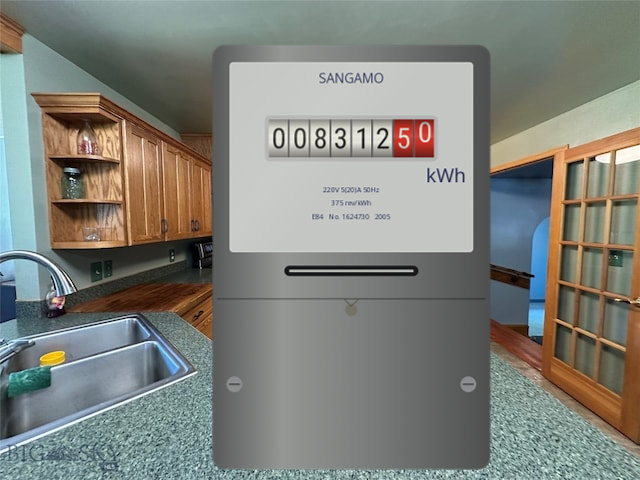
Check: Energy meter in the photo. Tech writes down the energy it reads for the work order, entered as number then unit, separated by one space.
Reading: 8312.50 kWh
